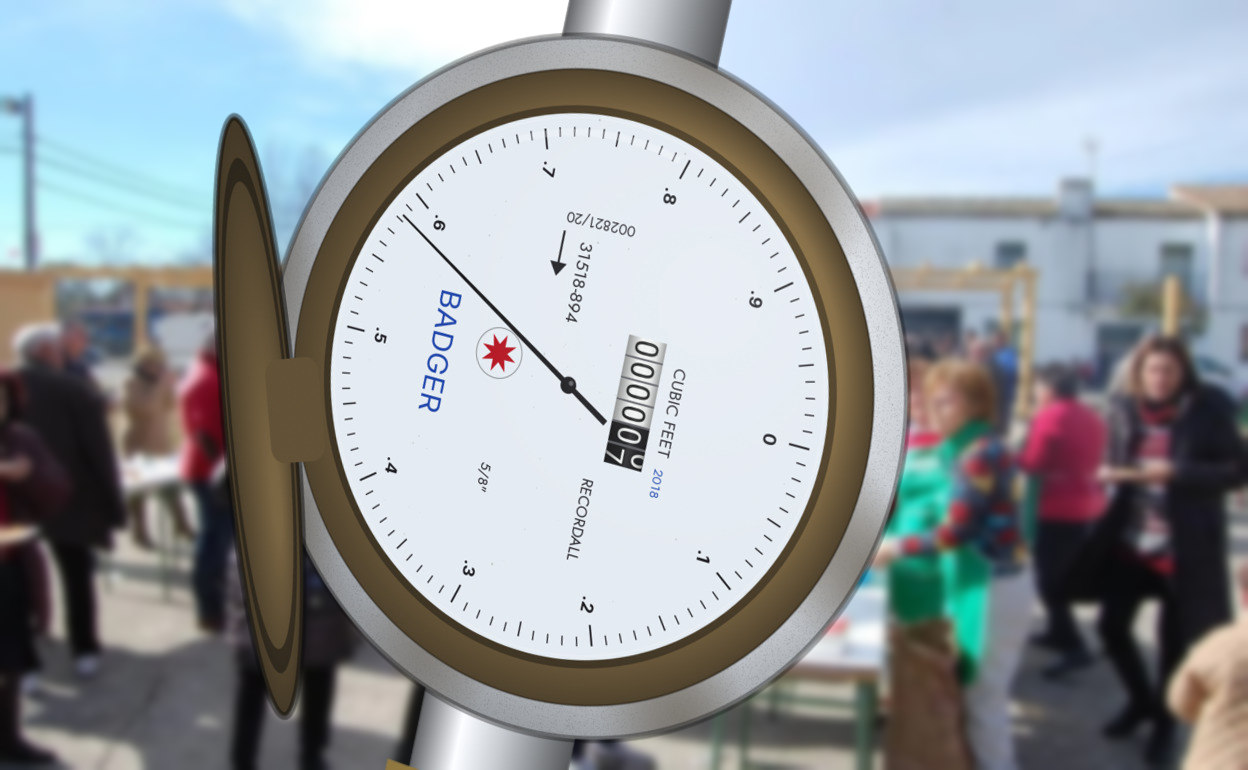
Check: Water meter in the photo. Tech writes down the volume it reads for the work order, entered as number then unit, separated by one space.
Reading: 6.58 ft³
